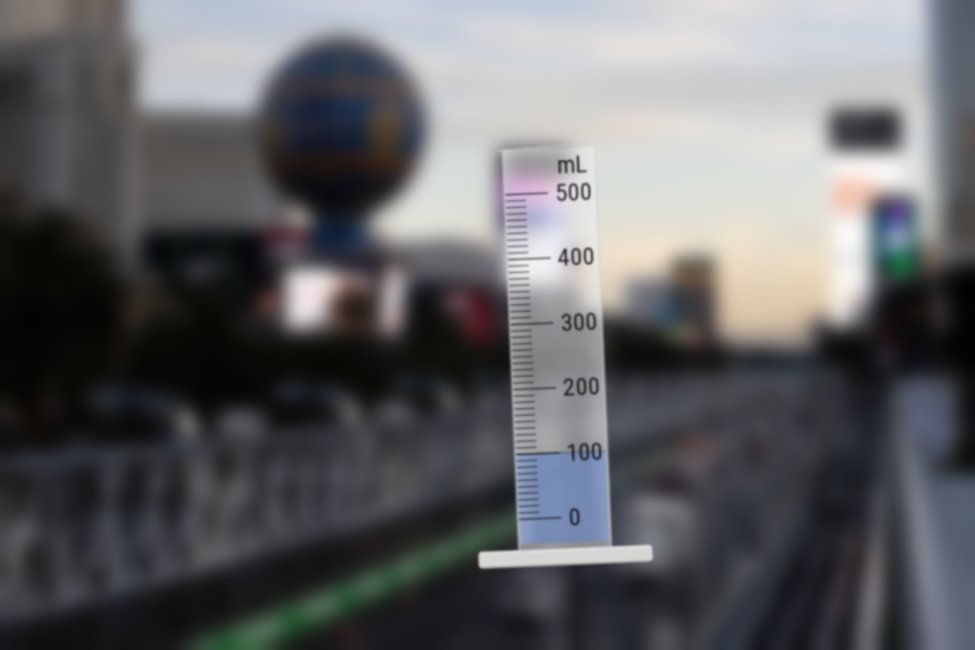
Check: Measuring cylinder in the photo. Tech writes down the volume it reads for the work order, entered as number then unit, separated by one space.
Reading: 100 mL
